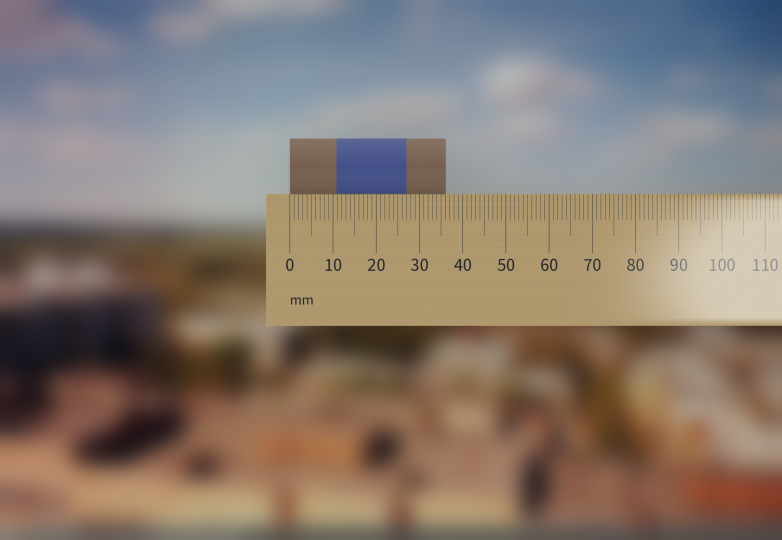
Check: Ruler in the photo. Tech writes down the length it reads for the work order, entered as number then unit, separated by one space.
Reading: 36 mm
